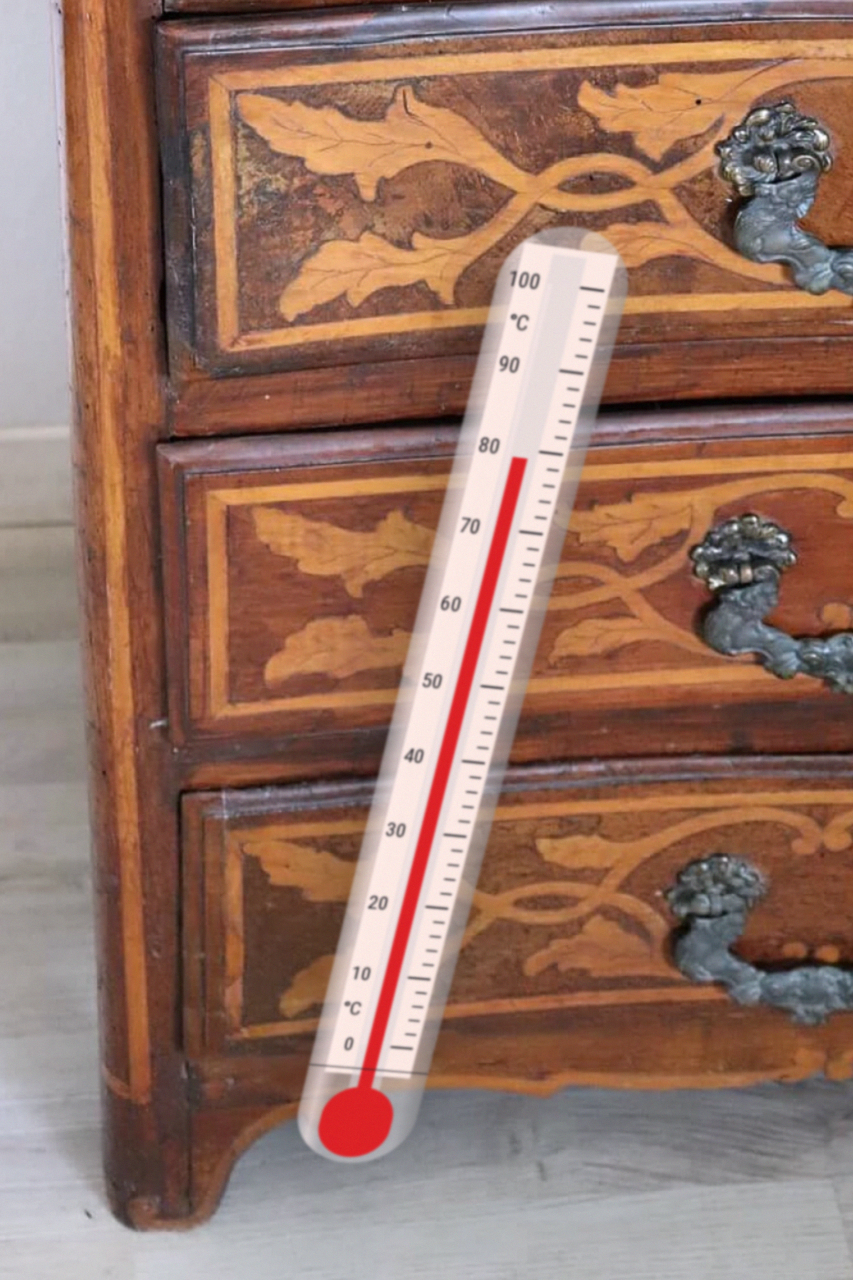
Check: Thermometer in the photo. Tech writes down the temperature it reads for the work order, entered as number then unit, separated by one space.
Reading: 79 °C
